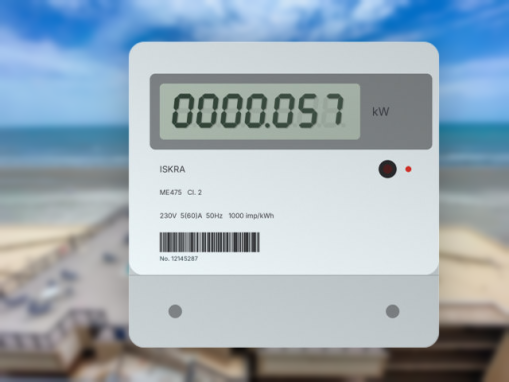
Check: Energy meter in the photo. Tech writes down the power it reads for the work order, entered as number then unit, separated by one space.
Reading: 0.057 kW
